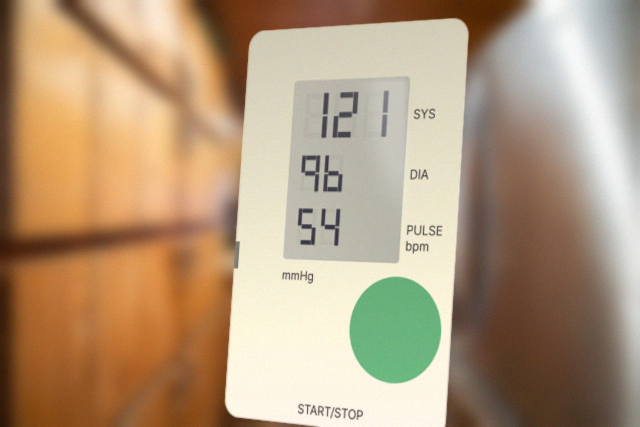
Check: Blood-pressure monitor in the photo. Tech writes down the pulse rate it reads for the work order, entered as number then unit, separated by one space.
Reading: 54 bpm
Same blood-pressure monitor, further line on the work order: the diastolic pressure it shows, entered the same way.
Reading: 96 mmHg
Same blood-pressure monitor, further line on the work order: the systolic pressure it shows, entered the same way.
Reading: 121 mmHg
